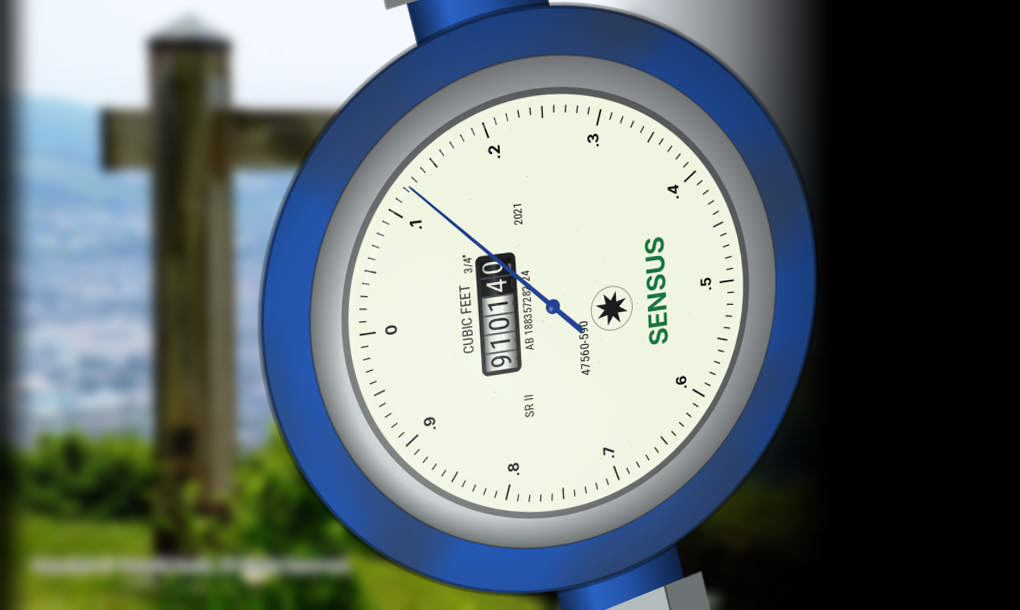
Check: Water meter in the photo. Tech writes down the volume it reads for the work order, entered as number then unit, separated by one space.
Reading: 910140.12 ft³
